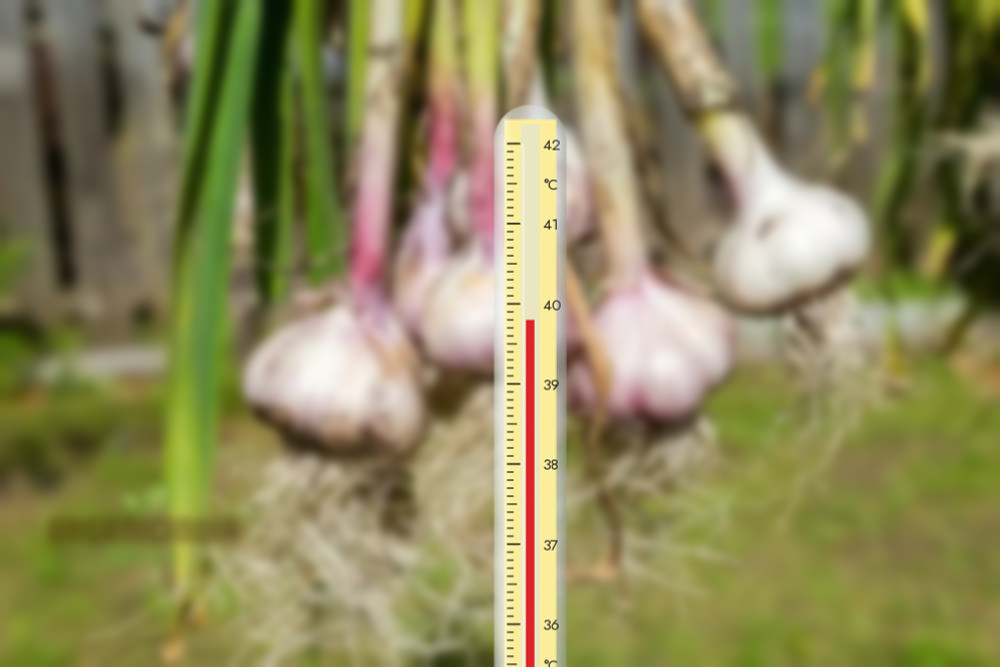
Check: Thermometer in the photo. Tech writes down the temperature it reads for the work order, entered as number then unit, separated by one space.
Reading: 39.8 °C
